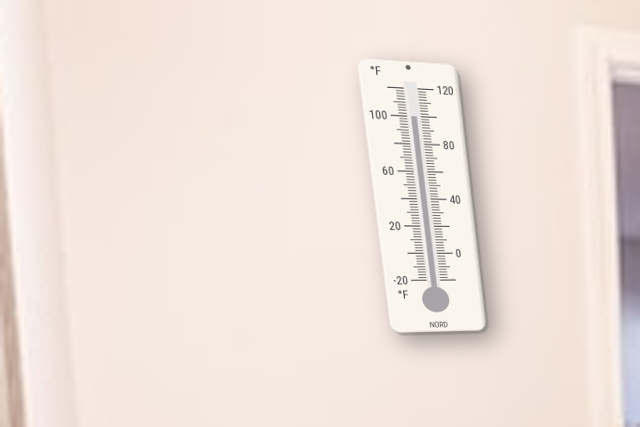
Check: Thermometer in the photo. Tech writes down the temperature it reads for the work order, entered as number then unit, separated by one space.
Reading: 100 °F
